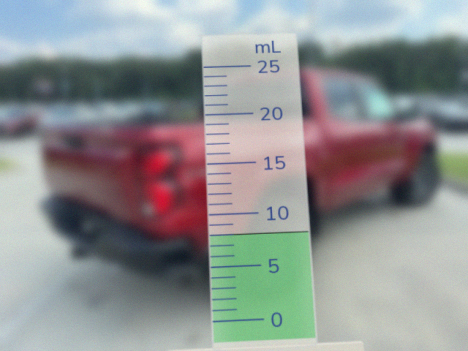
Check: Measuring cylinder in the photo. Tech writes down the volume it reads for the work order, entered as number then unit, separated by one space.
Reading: 8 mL
